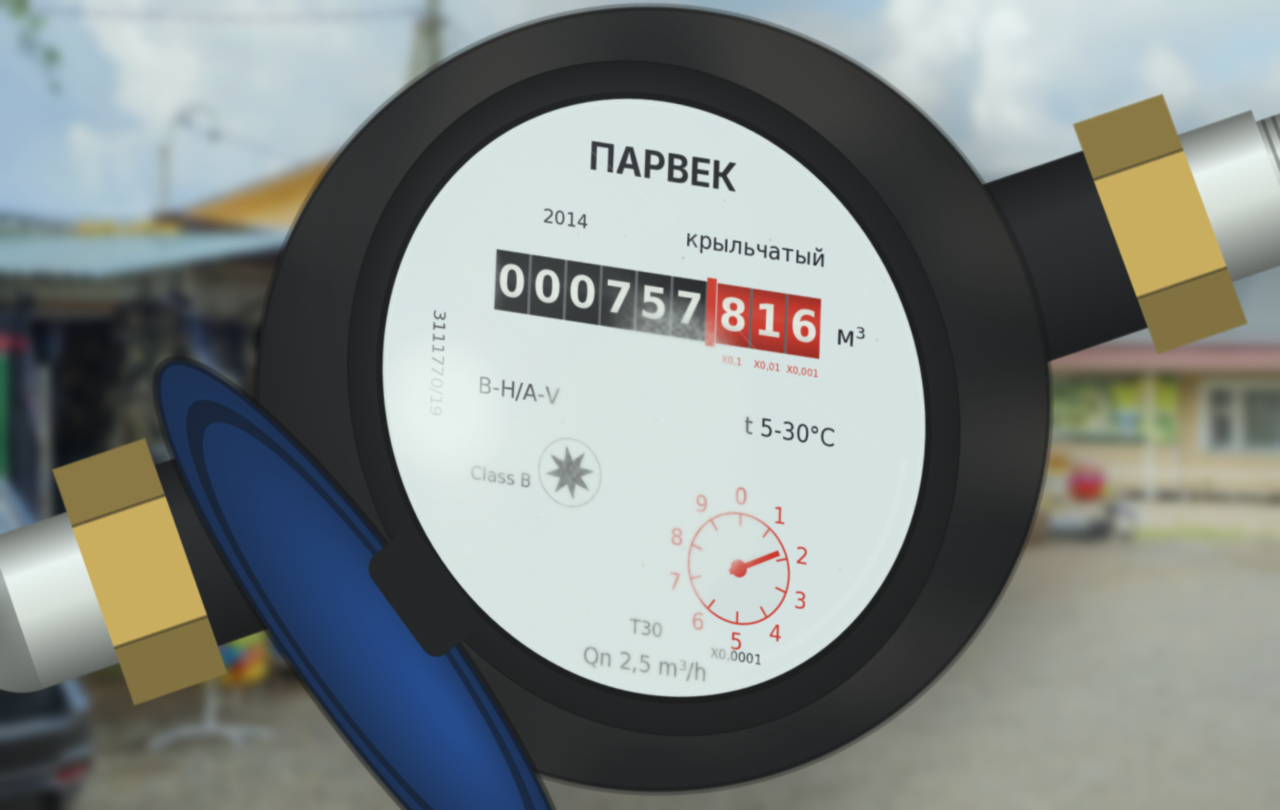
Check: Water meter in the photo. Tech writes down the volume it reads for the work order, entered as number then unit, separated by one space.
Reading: 757.8161 m³
